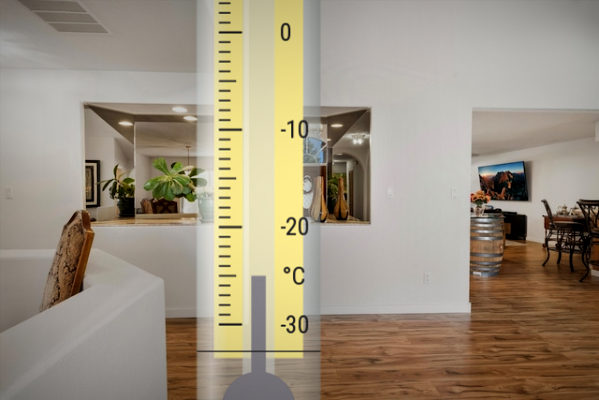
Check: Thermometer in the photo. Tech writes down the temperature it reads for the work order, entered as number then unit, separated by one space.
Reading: -25 °C
